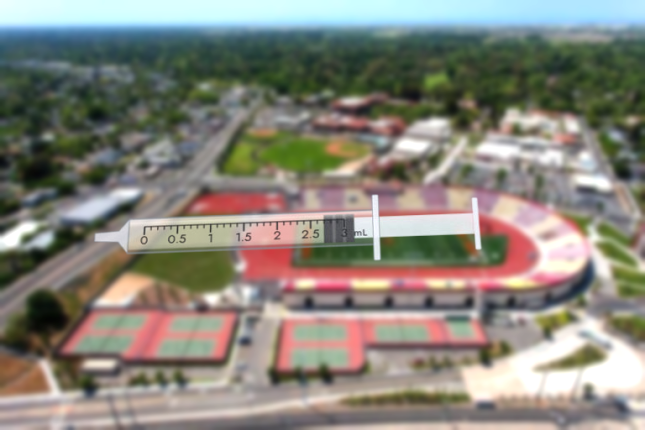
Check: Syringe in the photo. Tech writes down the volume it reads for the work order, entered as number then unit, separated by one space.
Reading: 2.7 mL
